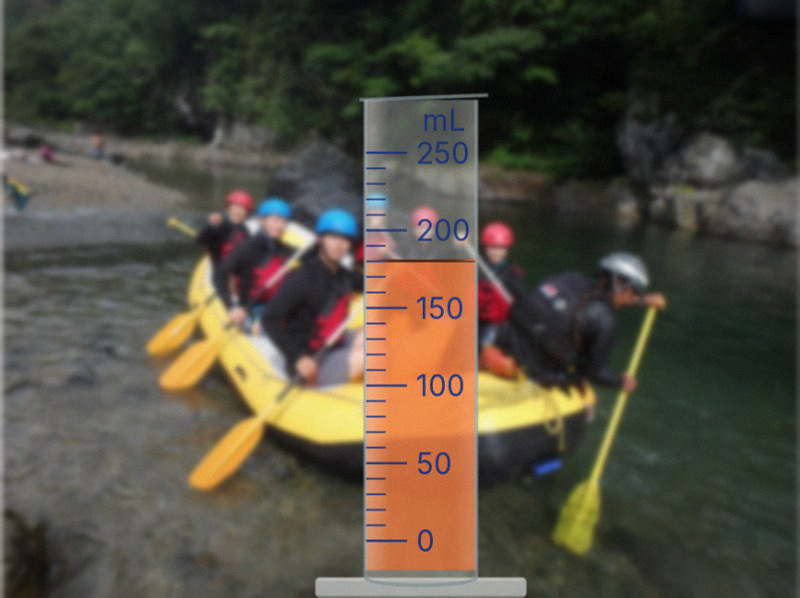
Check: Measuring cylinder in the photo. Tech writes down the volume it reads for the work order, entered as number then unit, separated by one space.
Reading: 180 mL
